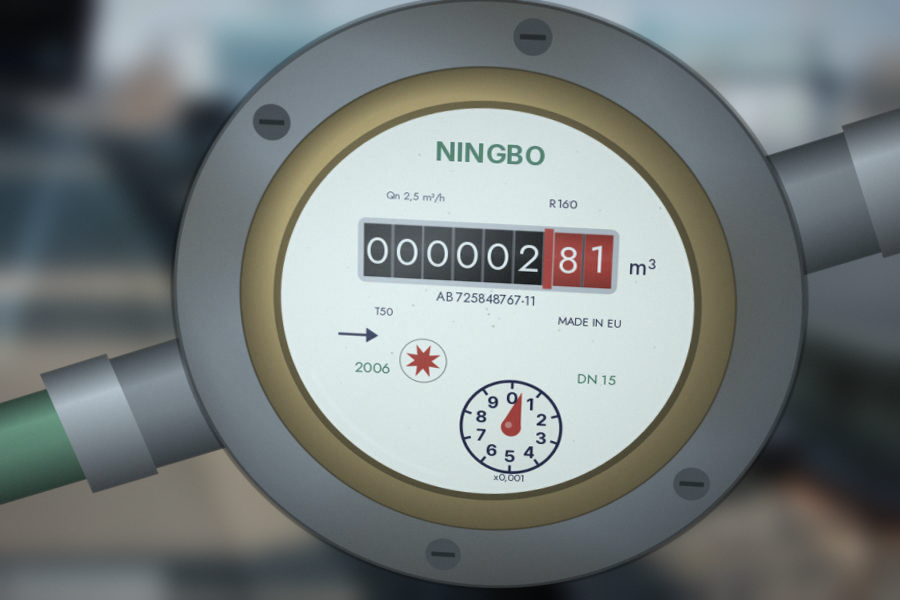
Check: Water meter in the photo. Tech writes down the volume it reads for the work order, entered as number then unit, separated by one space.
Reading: 2.810 m³
